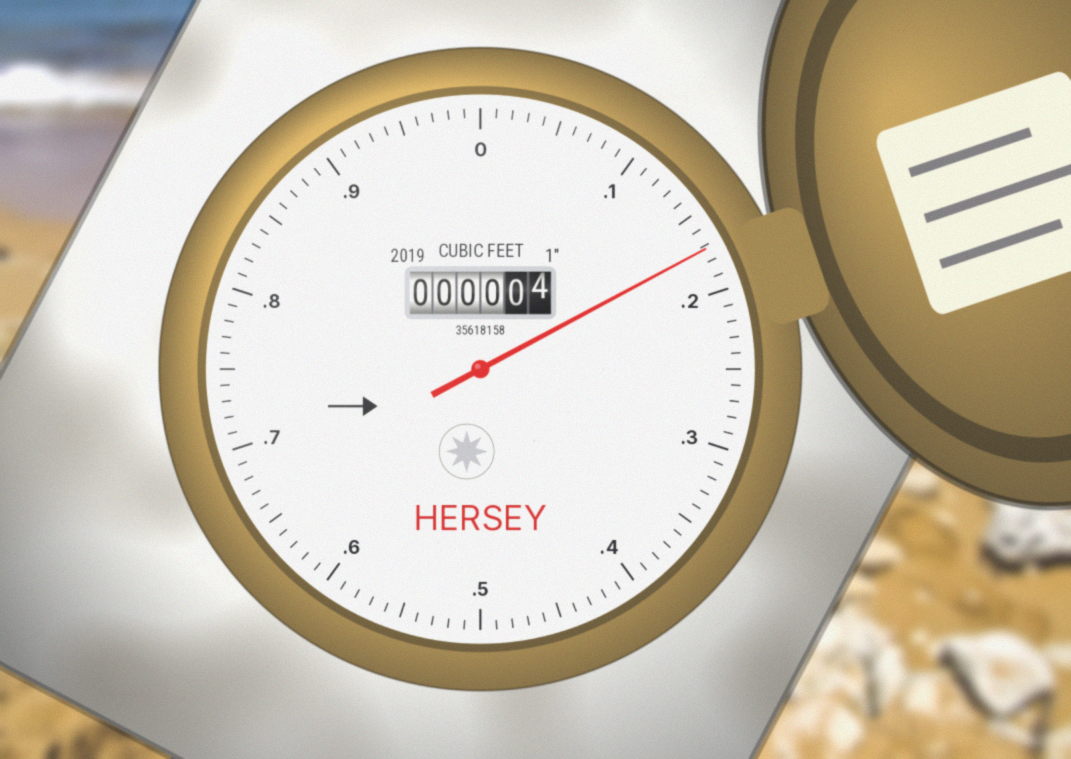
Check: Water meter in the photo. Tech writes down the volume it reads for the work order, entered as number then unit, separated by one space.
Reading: 4.17 ft³
